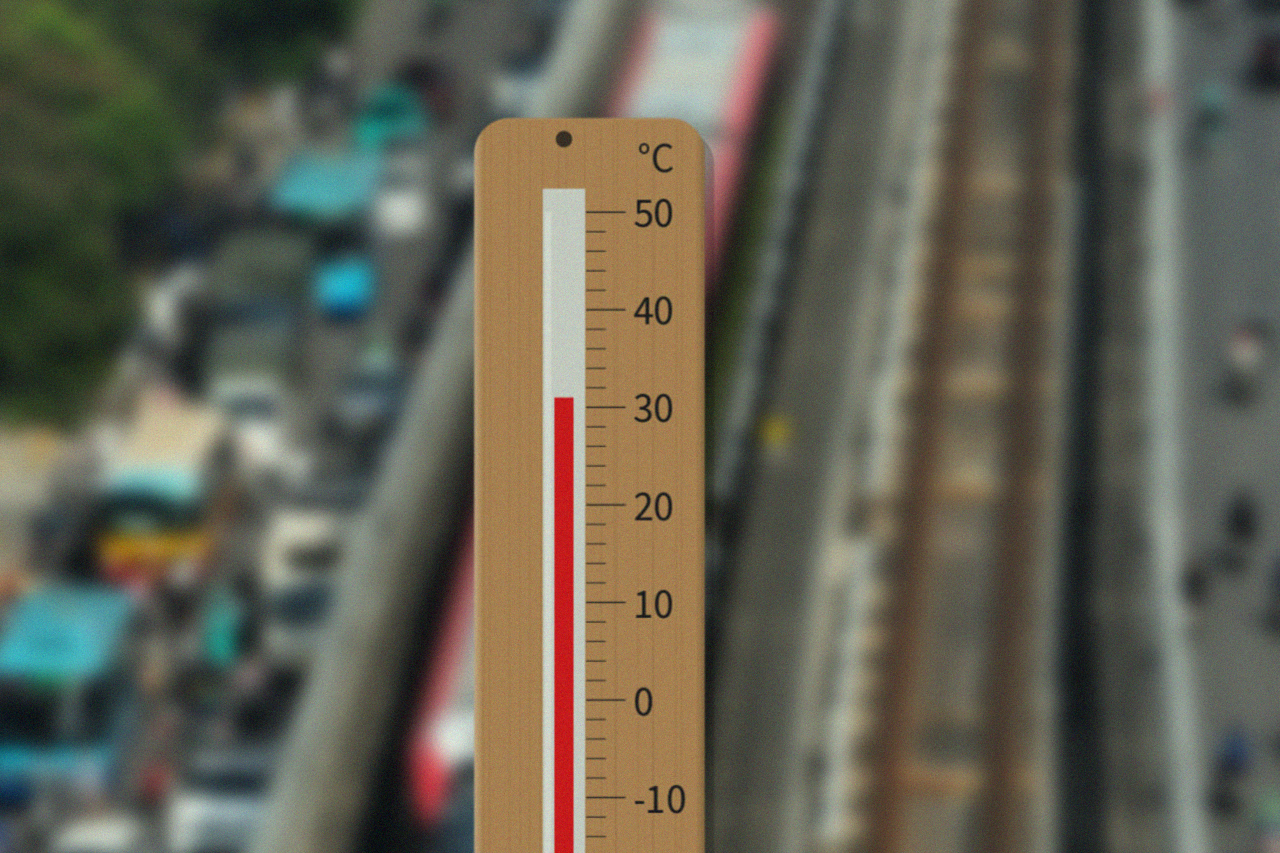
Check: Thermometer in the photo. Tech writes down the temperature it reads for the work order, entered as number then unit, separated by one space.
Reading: 31 °C
